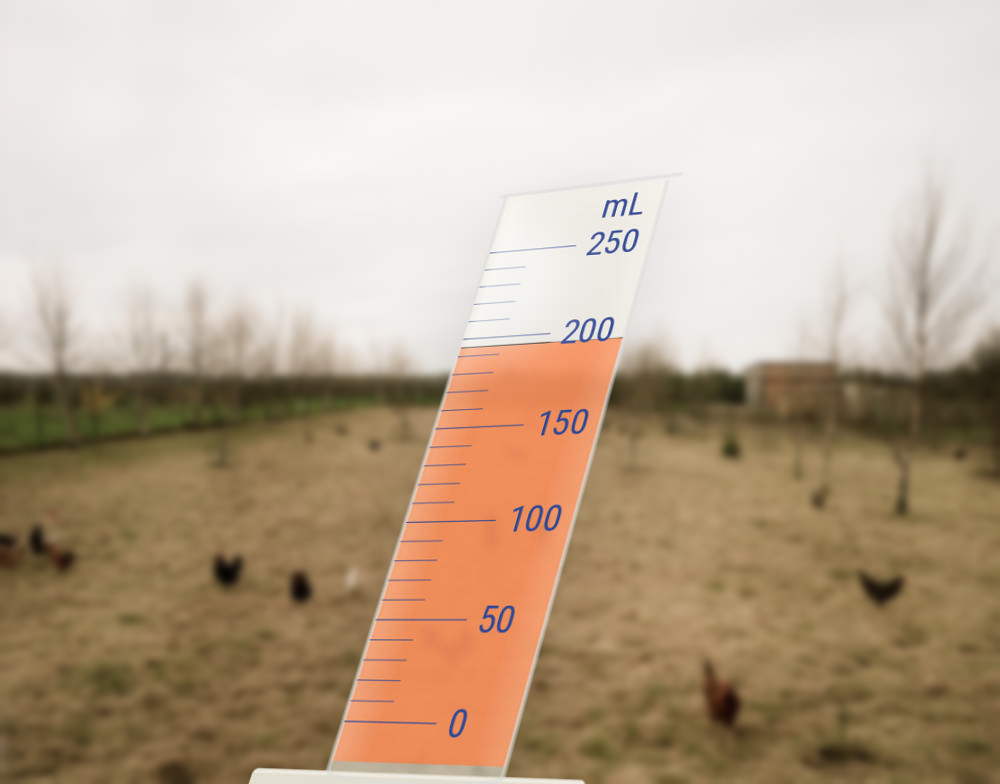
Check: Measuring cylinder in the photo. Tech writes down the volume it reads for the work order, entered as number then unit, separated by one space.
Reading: 195 mL
